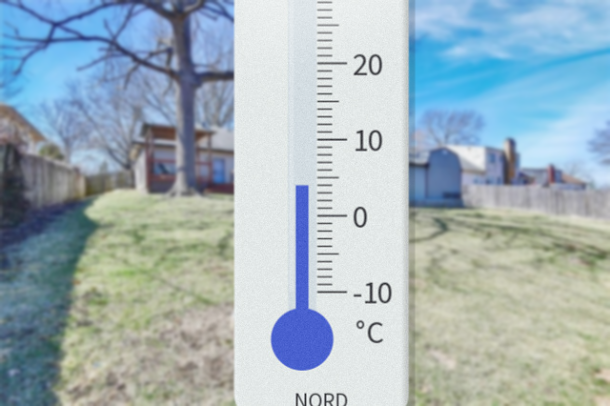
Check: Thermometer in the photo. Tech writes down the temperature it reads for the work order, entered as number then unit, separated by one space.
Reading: 4 °C
